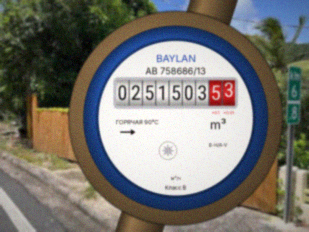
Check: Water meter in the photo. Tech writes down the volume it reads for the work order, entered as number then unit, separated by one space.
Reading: 251503.53 m³
